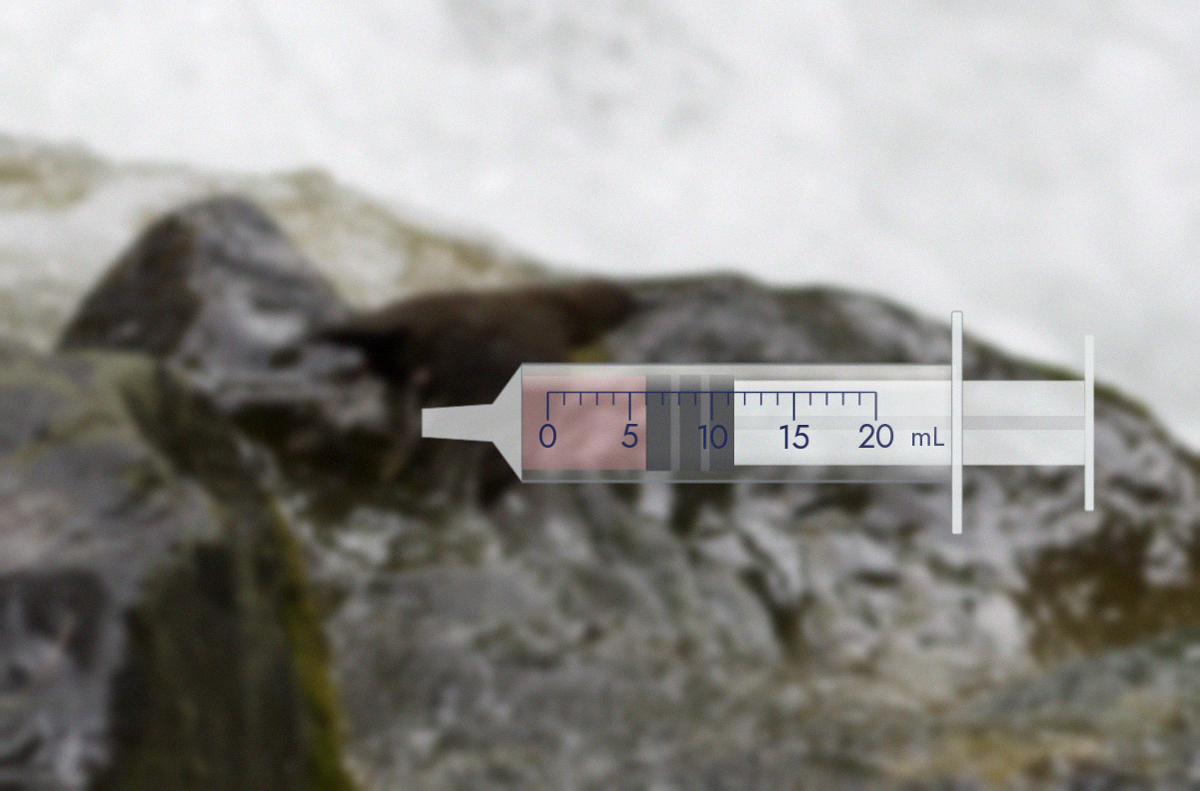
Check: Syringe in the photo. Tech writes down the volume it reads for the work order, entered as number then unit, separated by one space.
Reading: 6 mL
